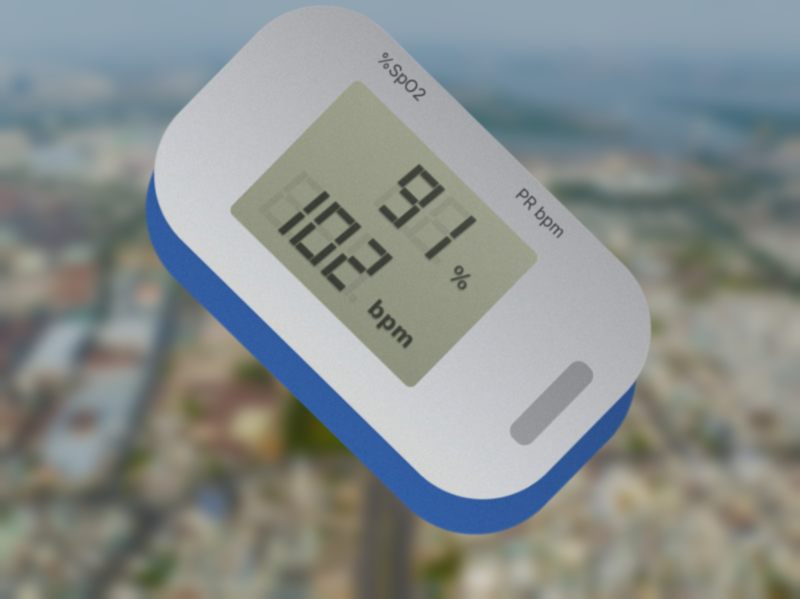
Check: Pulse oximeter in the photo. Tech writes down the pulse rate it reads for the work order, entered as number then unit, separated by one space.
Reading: 102 bpm
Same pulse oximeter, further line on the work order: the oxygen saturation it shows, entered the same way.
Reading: 91 %
